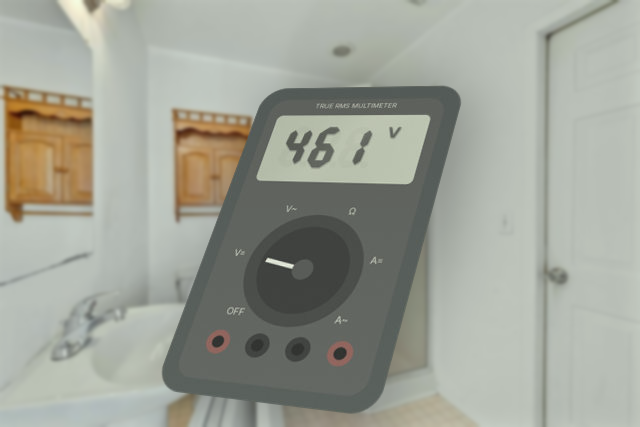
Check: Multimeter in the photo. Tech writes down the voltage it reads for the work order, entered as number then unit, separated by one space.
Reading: 461 V
